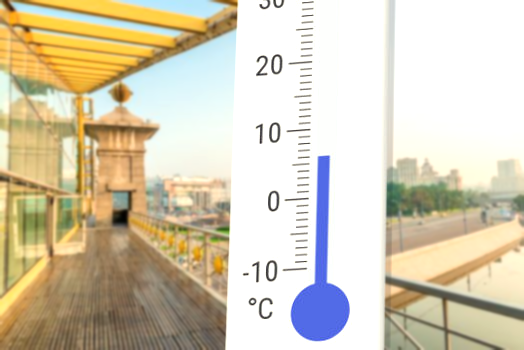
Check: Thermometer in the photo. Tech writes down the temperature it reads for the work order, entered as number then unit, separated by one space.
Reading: 6 °C
